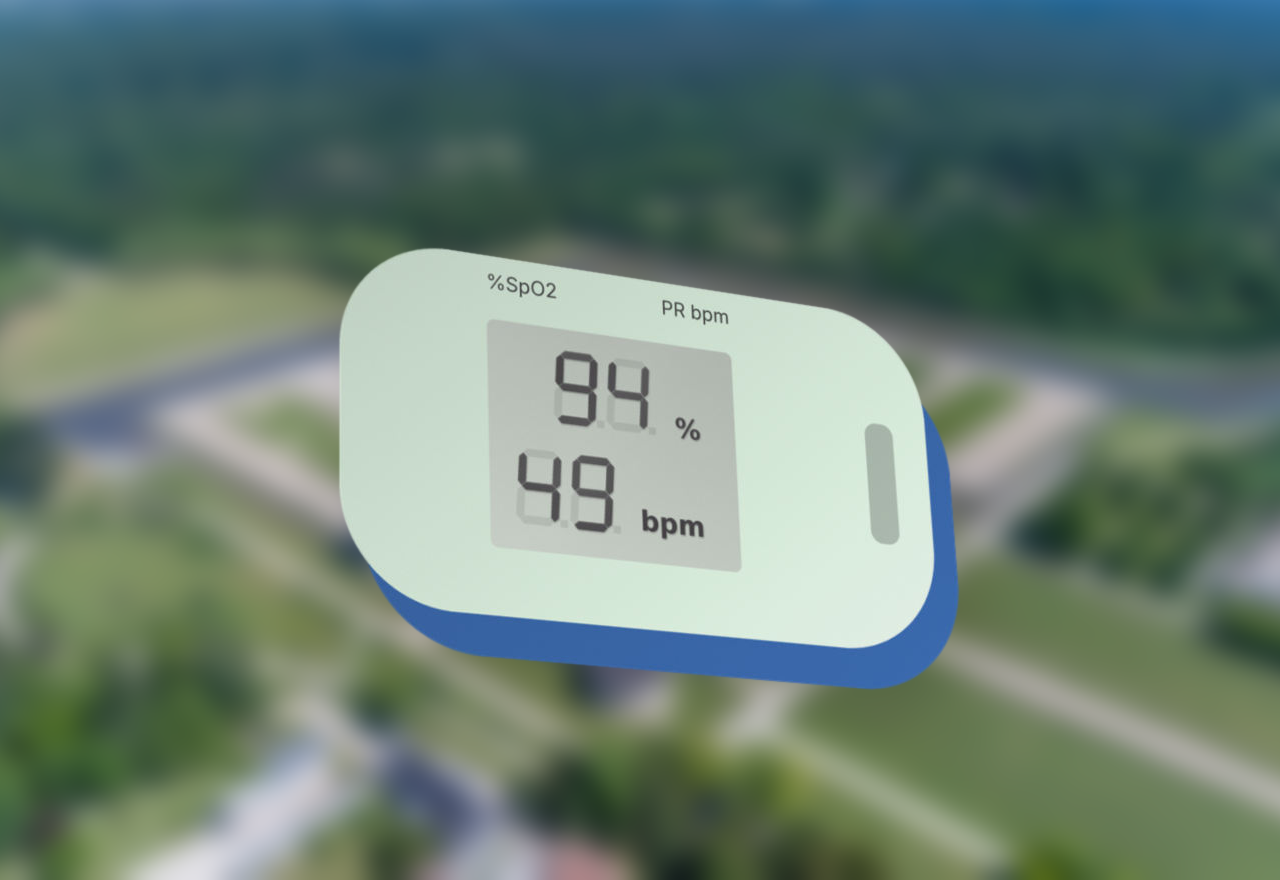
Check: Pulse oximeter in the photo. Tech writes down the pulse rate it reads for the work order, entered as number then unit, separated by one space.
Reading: 49 bpm
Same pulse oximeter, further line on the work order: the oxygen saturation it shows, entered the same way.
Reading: 94 %
